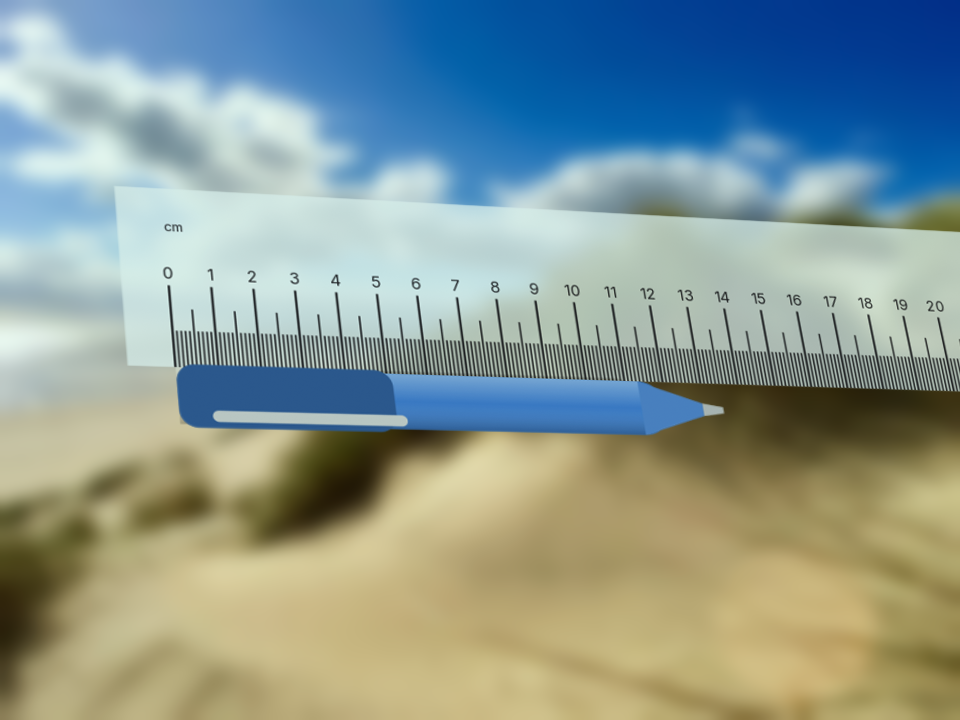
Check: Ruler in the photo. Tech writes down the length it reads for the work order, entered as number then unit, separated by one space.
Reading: 13.5 cm
